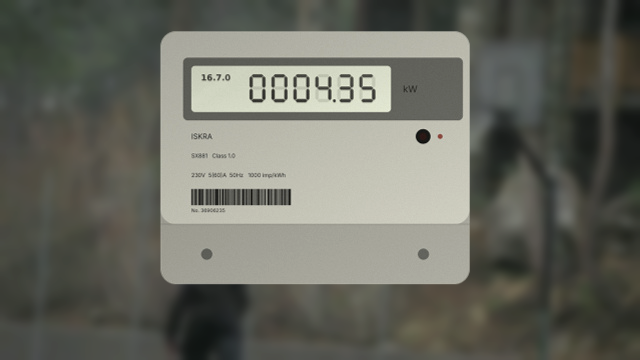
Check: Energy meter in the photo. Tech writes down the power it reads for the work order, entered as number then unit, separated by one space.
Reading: 4.35 kW
